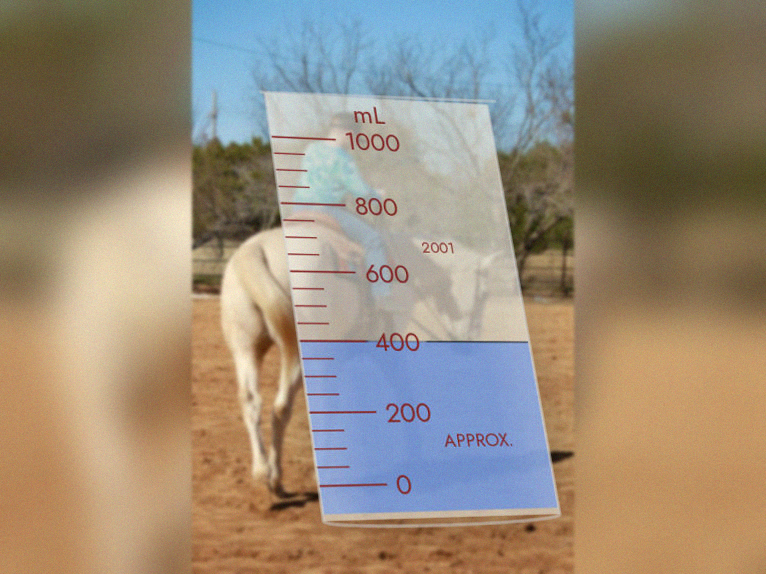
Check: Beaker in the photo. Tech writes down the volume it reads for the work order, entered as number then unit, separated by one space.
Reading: 400 mL
